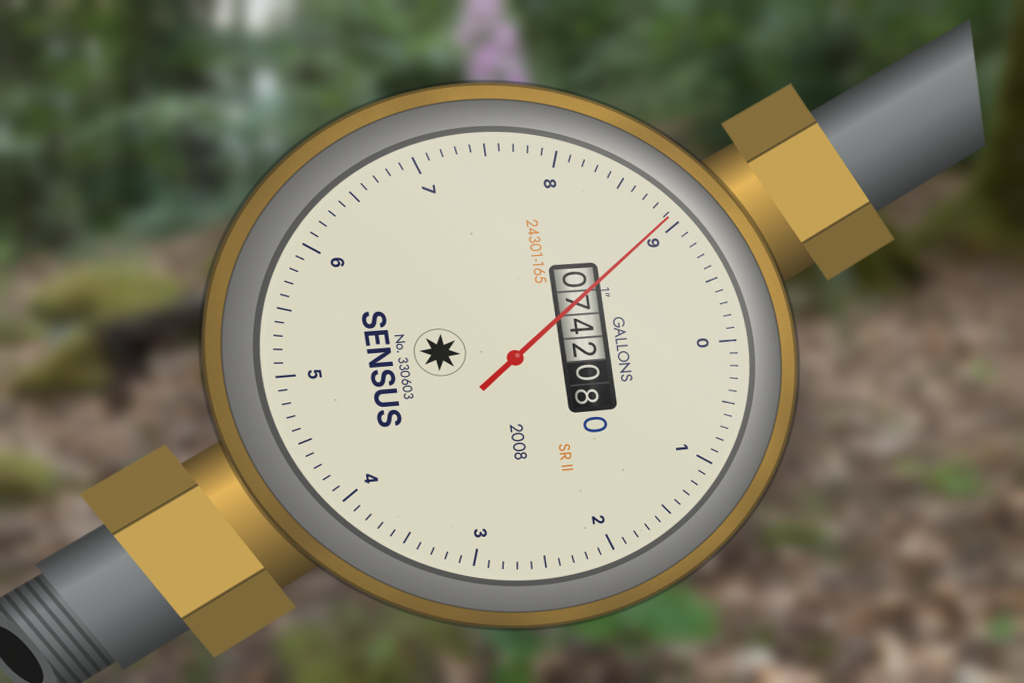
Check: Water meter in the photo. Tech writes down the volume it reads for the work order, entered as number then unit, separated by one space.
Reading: 742078.9 gal
